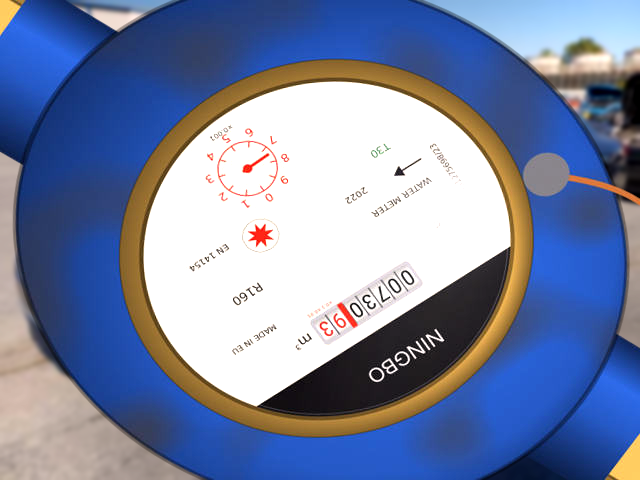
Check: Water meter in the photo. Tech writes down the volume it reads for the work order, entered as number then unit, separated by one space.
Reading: 730.937 m³
